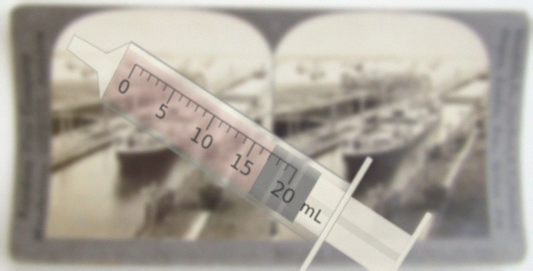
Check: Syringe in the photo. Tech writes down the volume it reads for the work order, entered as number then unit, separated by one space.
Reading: 17 mL
